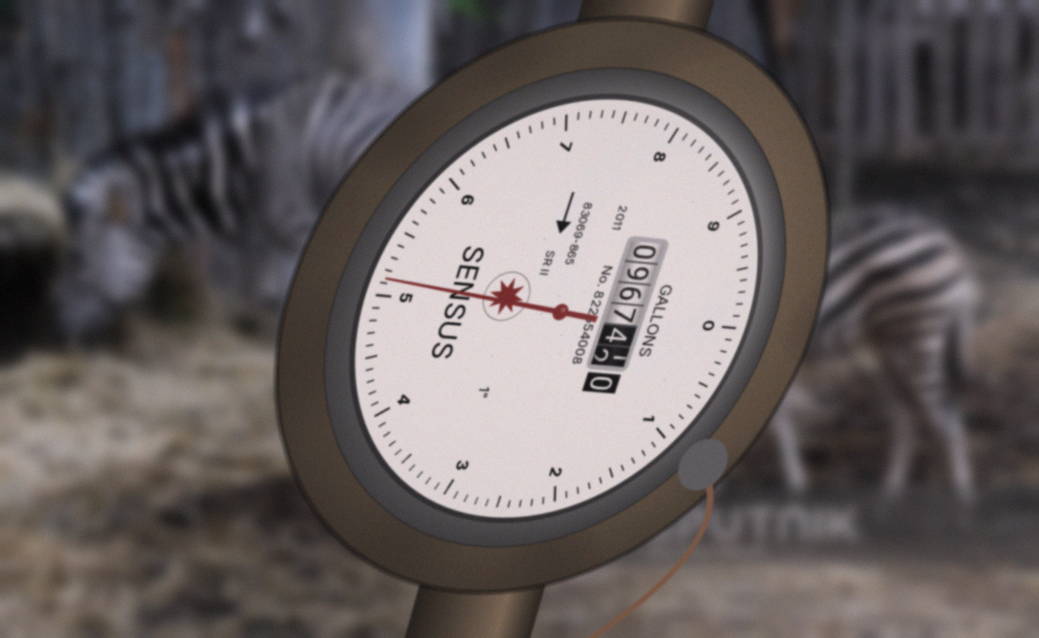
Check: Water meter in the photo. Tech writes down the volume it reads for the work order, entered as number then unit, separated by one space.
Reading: 967415.1 gal
